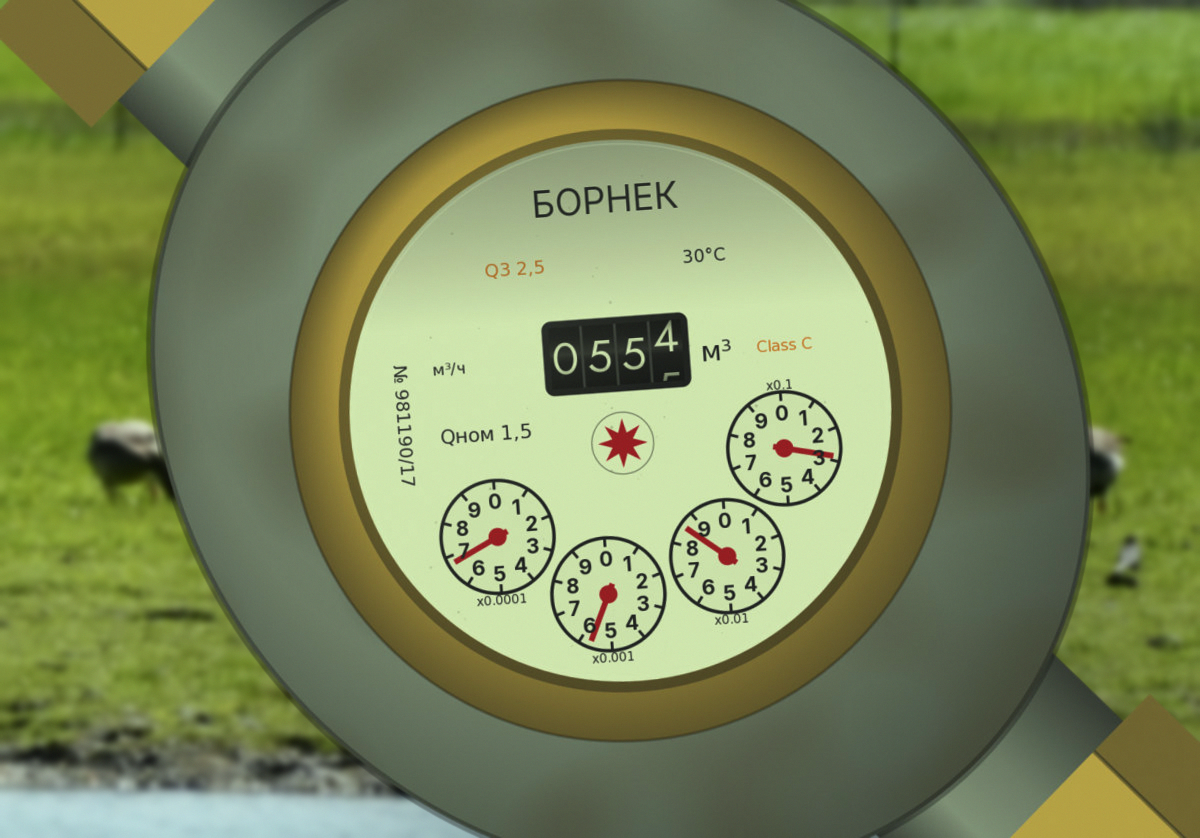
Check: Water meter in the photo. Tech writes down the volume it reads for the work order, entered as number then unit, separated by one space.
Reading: 554.2856 m³
